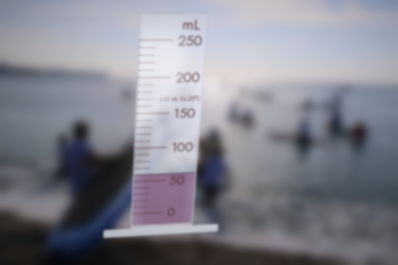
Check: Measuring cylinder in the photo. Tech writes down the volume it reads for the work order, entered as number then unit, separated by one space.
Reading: 60 mL
